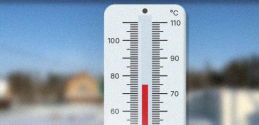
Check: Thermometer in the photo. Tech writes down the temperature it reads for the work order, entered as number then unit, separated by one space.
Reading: 75 °C
